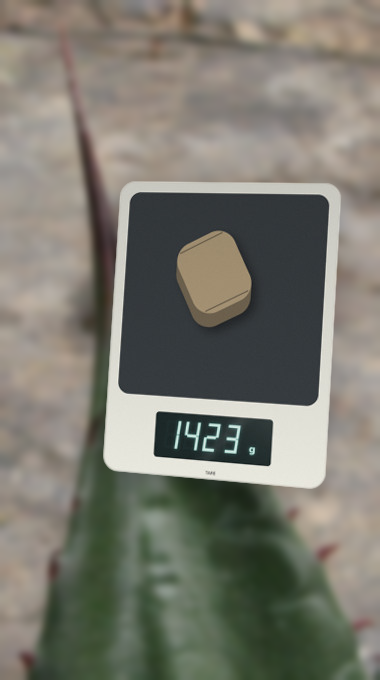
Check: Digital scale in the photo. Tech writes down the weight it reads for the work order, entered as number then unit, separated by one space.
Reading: 1423 g
